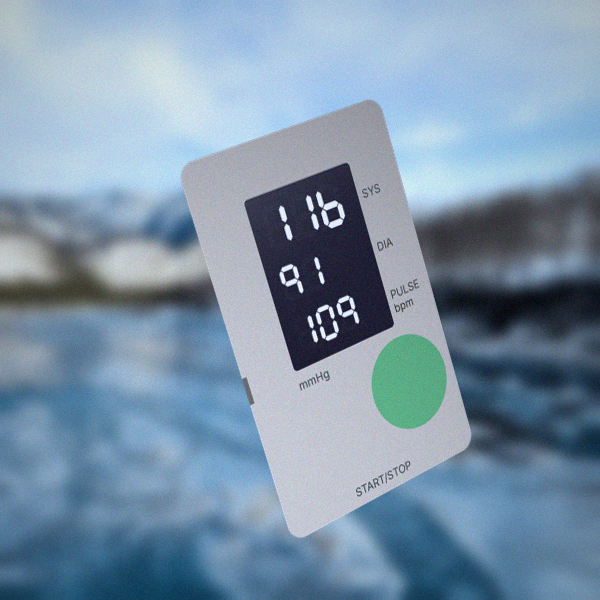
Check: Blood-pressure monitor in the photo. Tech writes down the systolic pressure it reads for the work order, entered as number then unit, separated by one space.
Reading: 116 mmHg
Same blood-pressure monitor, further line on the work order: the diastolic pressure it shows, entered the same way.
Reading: 91 mmHg
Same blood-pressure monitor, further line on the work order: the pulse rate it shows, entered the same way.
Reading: 109 bpm
